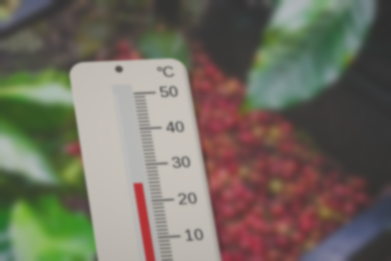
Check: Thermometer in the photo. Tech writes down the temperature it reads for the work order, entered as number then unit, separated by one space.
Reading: 25 °C
